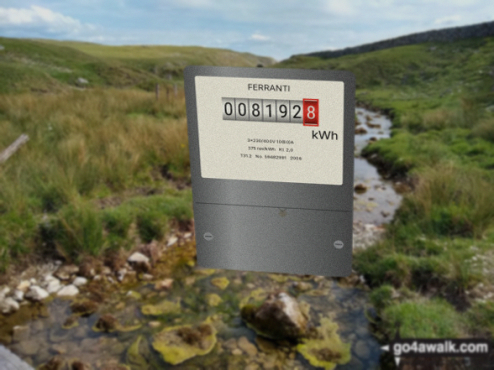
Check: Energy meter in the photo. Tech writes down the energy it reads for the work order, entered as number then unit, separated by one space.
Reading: 8192.8 kWh
